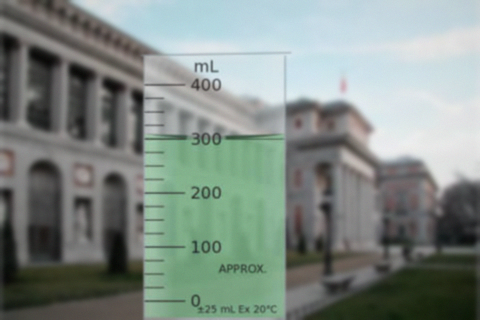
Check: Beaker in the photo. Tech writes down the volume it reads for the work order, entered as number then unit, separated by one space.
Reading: 300 mL
